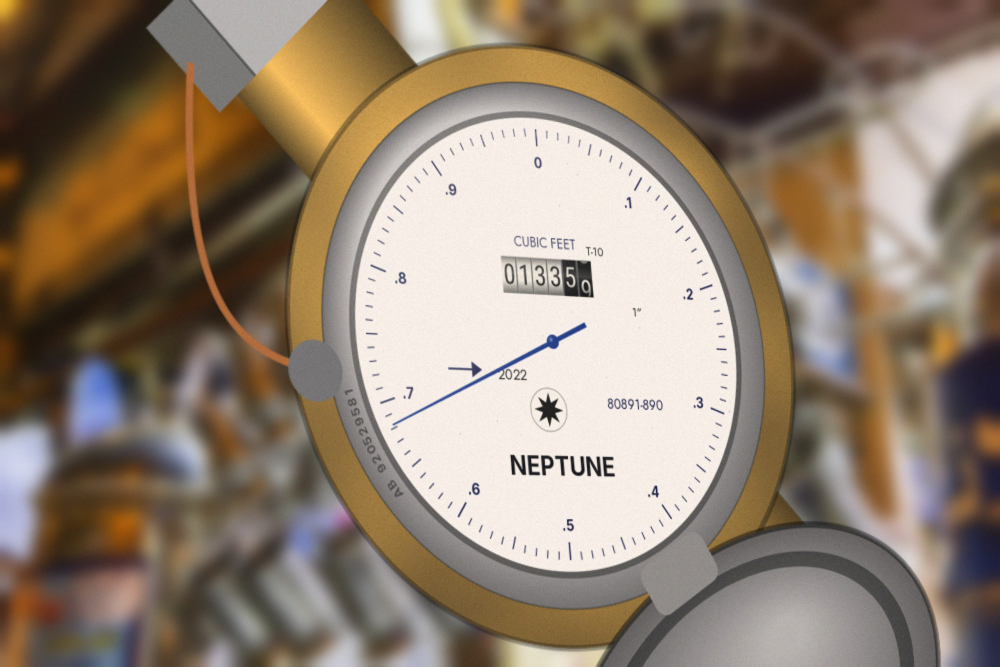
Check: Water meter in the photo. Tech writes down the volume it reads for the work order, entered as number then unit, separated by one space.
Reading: 13358.68 ft³
